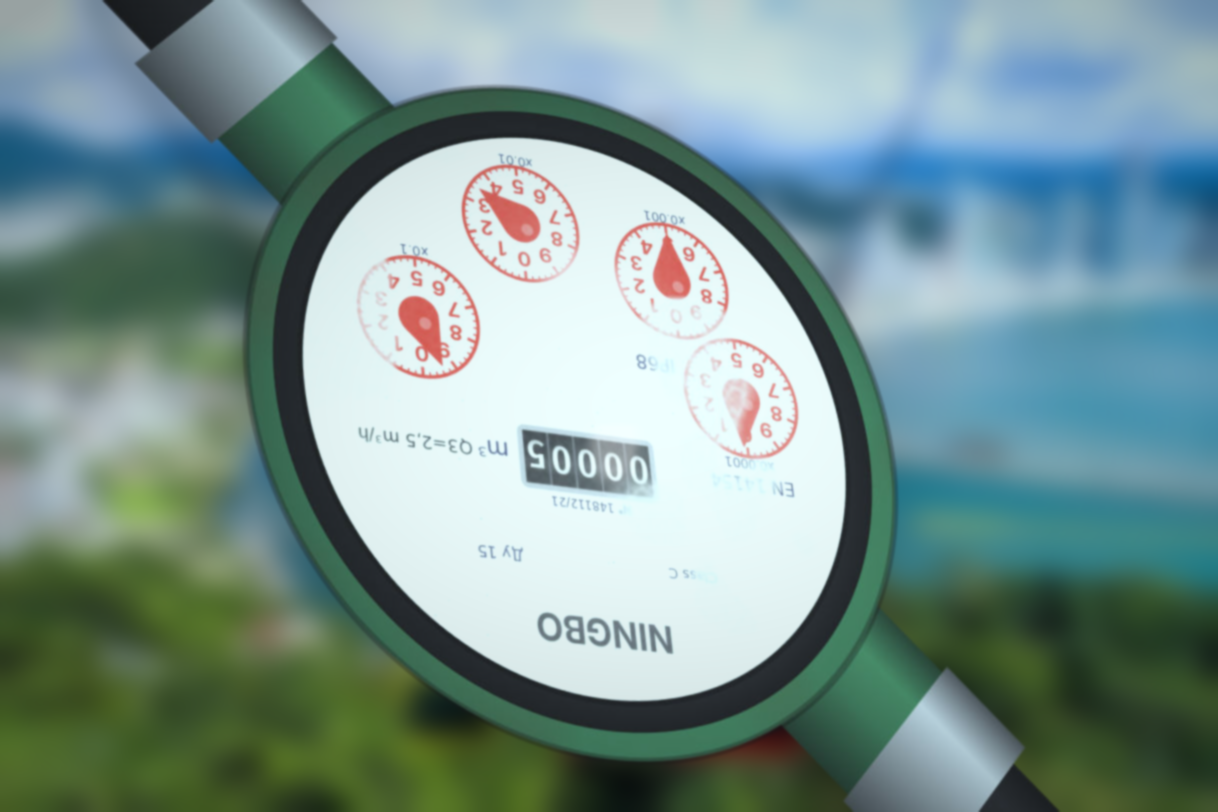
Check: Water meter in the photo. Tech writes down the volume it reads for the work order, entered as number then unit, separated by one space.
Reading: 4.9350 m³
